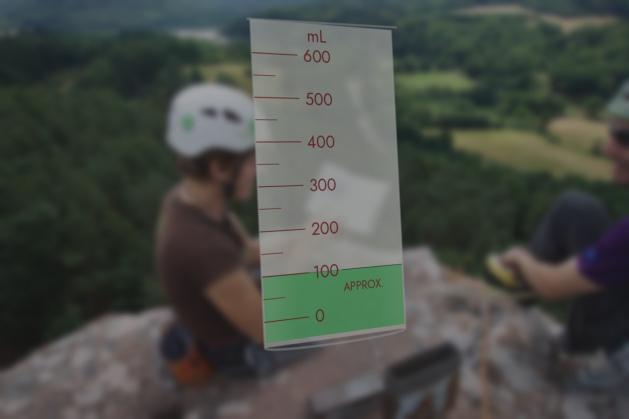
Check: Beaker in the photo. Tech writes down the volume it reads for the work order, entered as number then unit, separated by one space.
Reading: 100 mL
